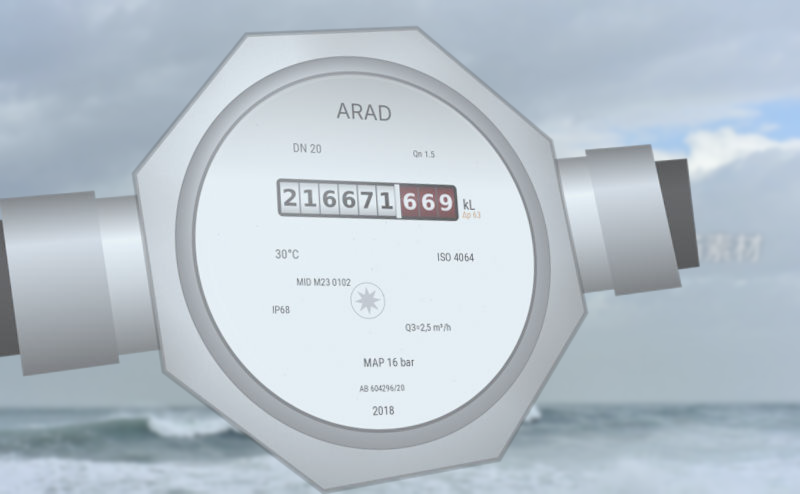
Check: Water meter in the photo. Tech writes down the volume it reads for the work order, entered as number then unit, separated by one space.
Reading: 216671.669 kL
